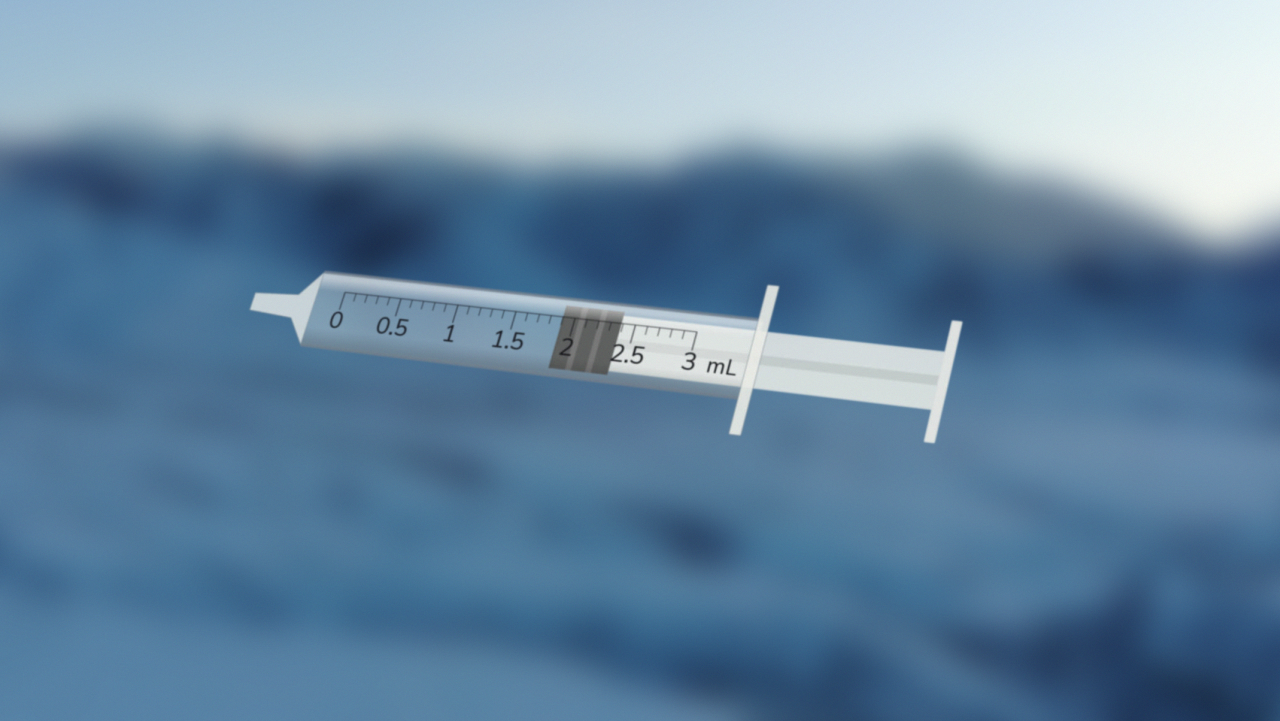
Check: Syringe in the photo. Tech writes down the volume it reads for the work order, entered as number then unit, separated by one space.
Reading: 1.9 mL
